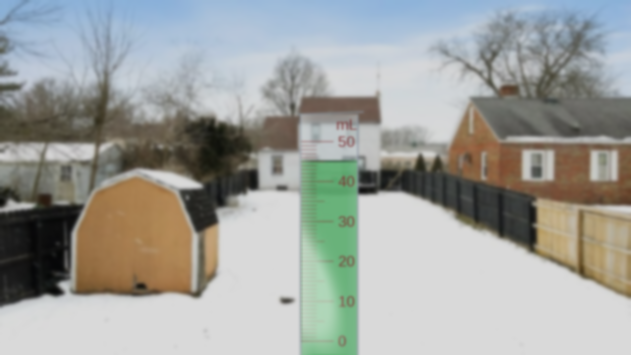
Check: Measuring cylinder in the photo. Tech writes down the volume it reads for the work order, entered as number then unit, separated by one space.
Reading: 45 mL
